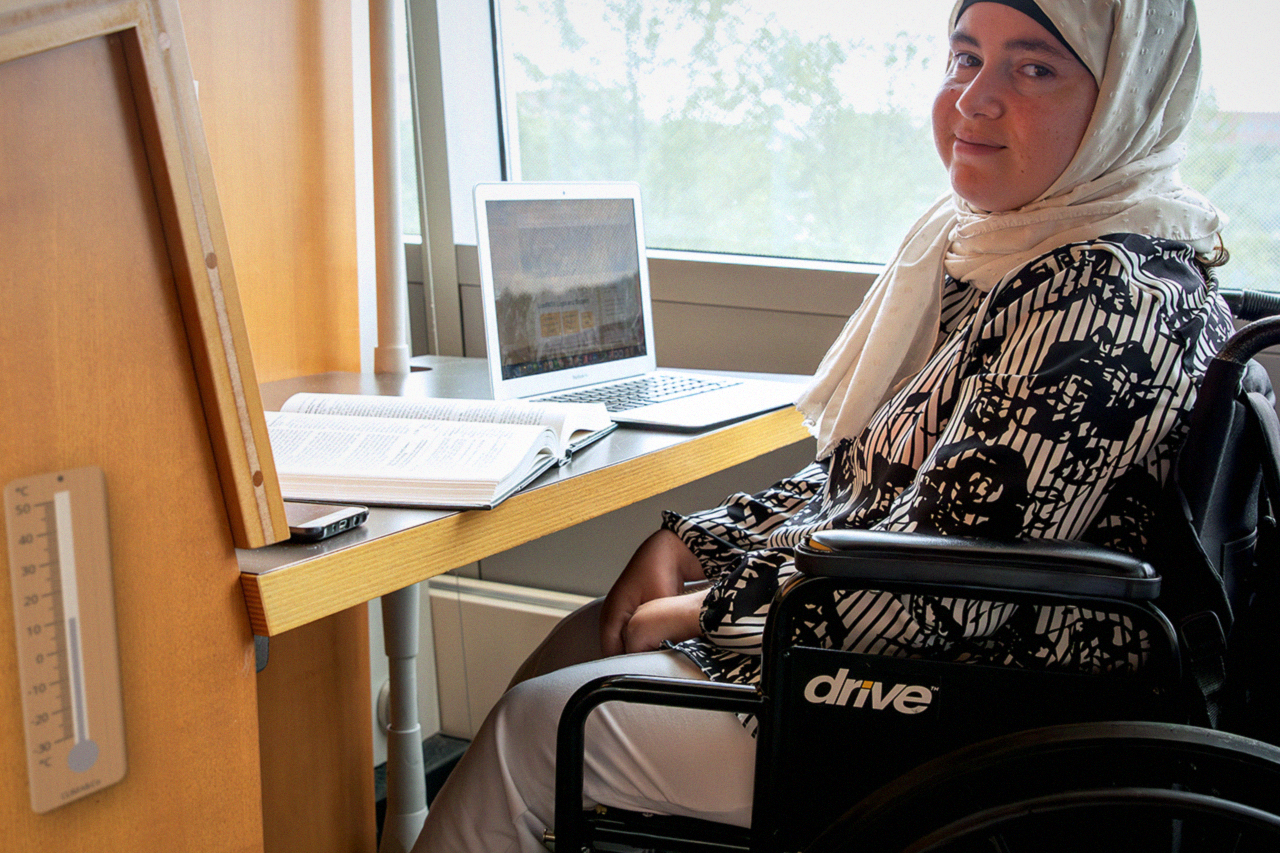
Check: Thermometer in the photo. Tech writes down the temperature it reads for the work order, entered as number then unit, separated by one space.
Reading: 10 °C
